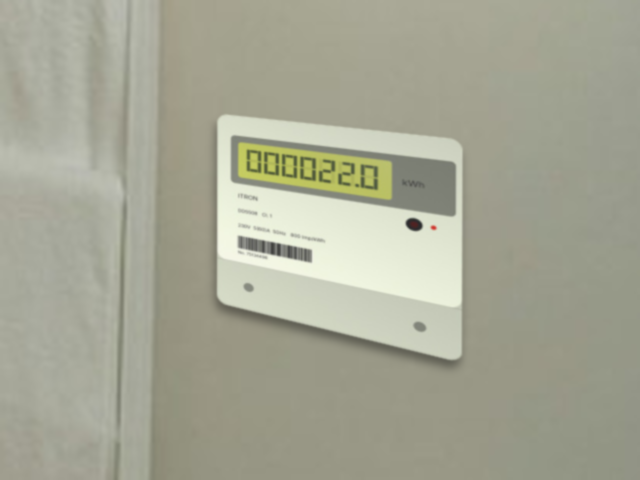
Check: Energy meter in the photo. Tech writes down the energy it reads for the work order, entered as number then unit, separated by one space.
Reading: 22.0 kWh
